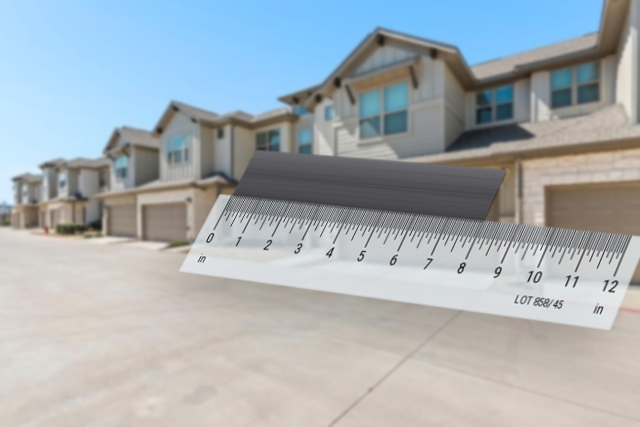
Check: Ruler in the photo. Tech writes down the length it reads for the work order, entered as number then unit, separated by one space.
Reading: 8 in
